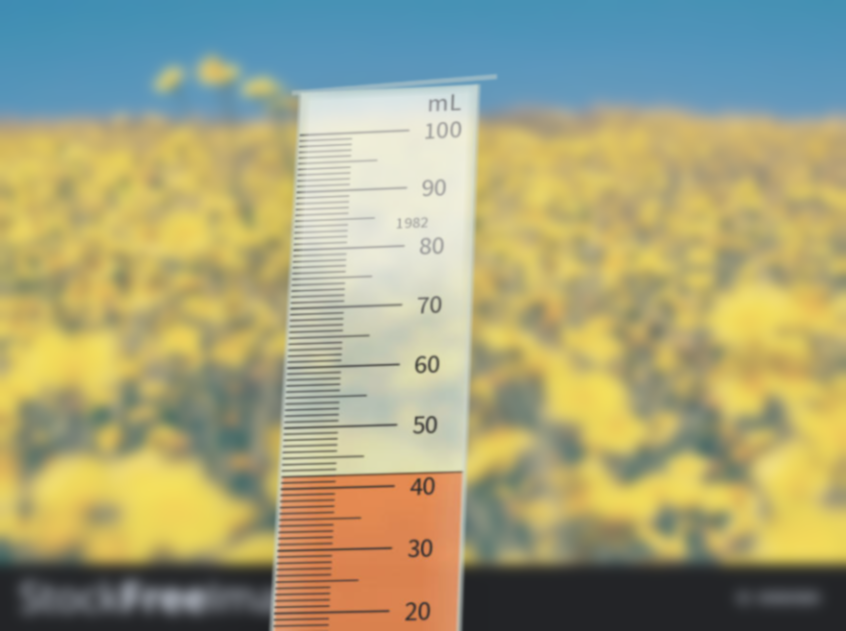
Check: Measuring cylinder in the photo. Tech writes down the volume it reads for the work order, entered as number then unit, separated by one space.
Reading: 42 mL
